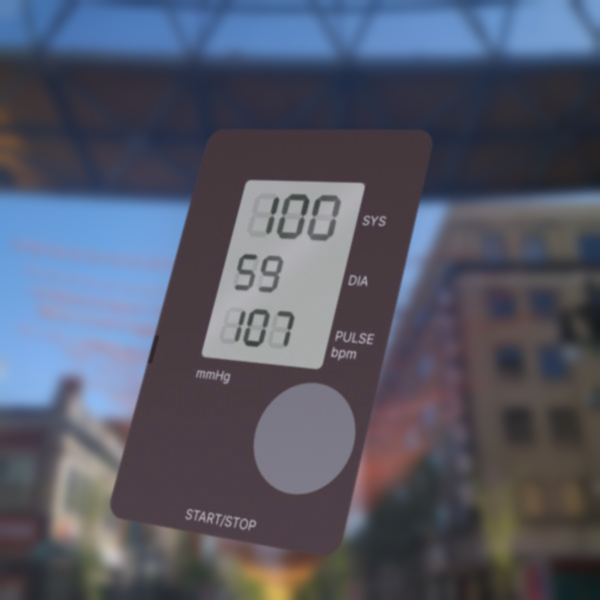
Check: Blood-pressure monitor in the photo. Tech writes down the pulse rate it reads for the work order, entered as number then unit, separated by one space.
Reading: 107 bpm
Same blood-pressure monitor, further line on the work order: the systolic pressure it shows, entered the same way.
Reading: 100 mmHg
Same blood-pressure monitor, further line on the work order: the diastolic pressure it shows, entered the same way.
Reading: 59 mmHg
